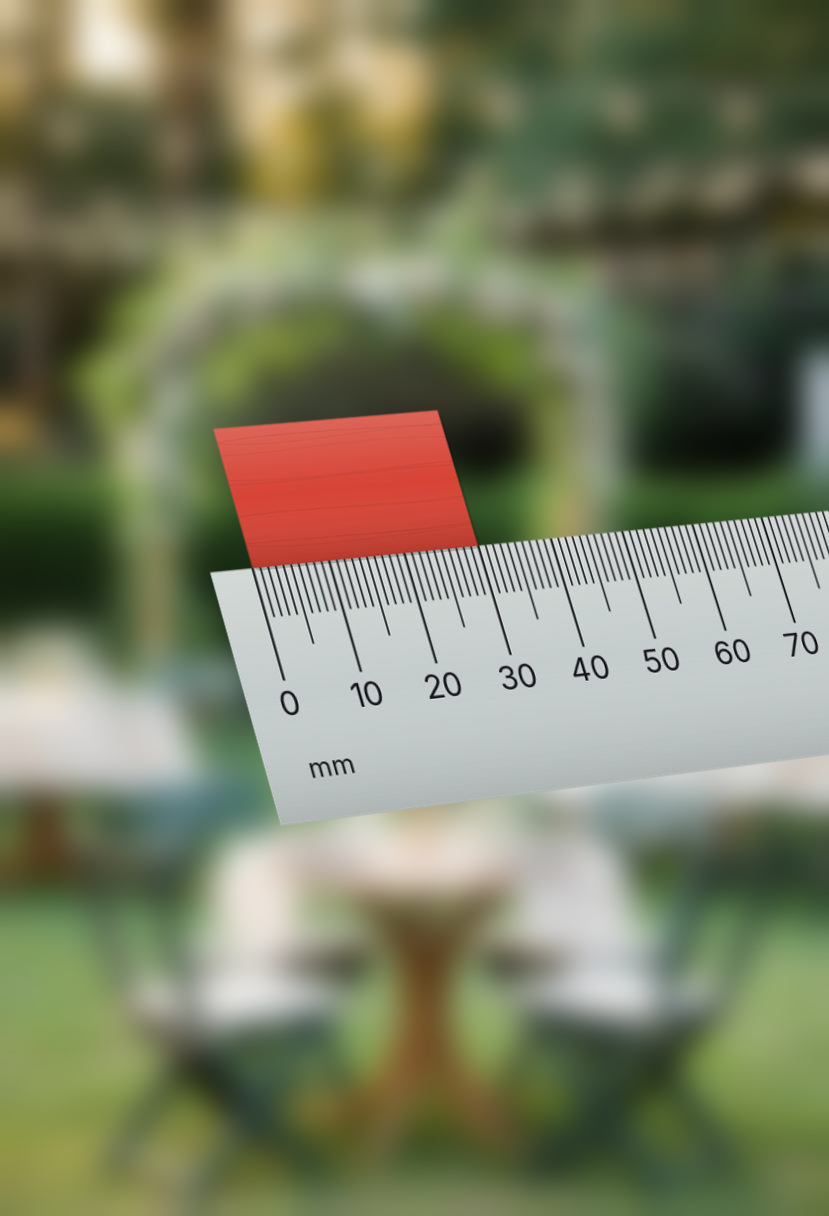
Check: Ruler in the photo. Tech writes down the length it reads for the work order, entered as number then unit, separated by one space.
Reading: 30 mm
